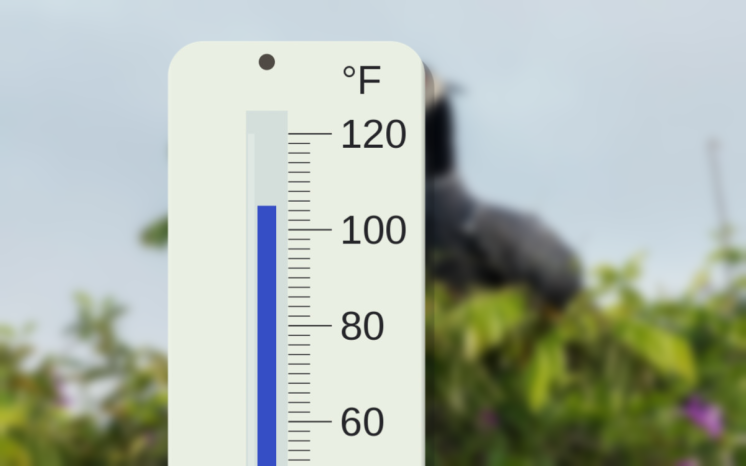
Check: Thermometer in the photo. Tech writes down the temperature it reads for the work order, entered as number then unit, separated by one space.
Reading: 105 °F
